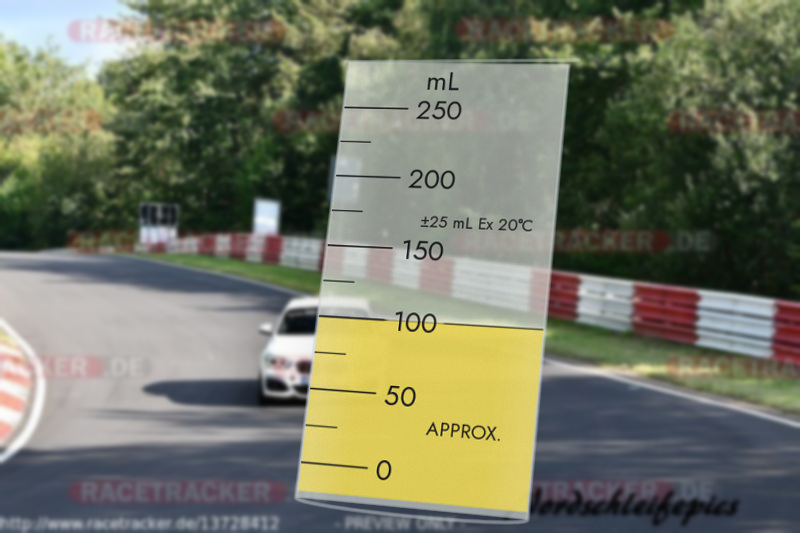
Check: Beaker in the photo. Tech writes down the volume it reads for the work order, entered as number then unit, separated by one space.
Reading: 100 mL
